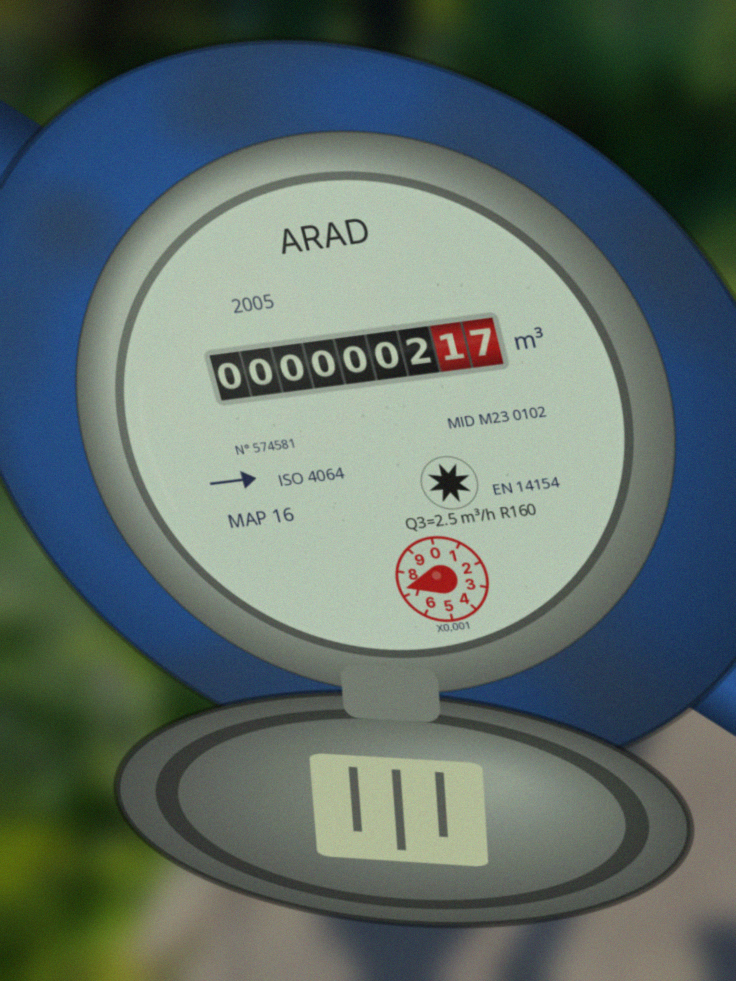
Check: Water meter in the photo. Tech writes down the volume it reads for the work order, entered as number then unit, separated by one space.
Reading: 2.177 m³
